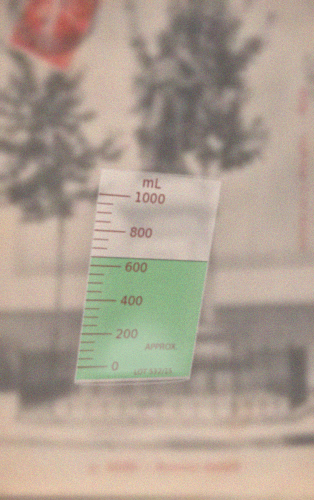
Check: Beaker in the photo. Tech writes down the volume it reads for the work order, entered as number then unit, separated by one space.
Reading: 650 mL
